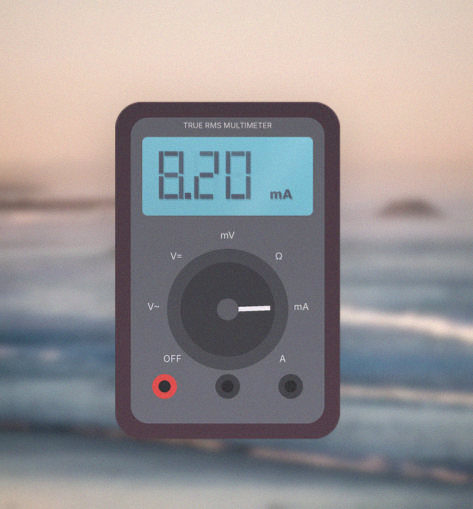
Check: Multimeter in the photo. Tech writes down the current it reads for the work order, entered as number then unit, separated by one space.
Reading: 8.20 mA
